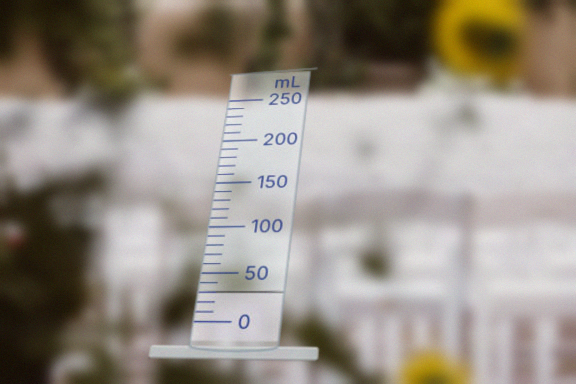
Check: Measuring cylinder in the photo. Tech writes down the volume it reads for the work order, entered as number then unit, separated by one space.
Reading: 30 mL
